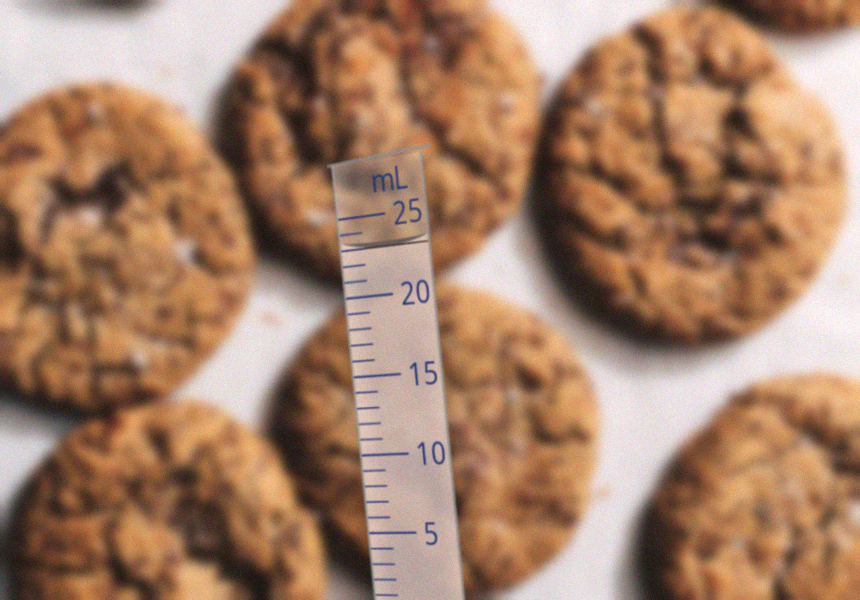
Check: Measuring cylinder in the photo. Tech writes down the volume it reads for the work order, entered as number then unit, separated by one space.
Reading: 23 mL
